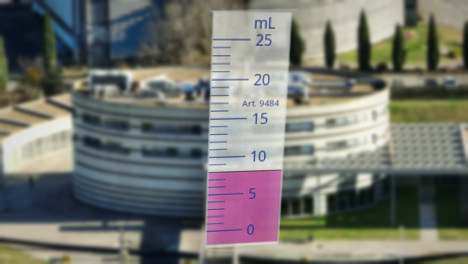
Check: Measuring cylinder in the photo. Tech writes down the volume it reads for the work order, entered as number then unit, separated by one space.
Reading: 8 mL
